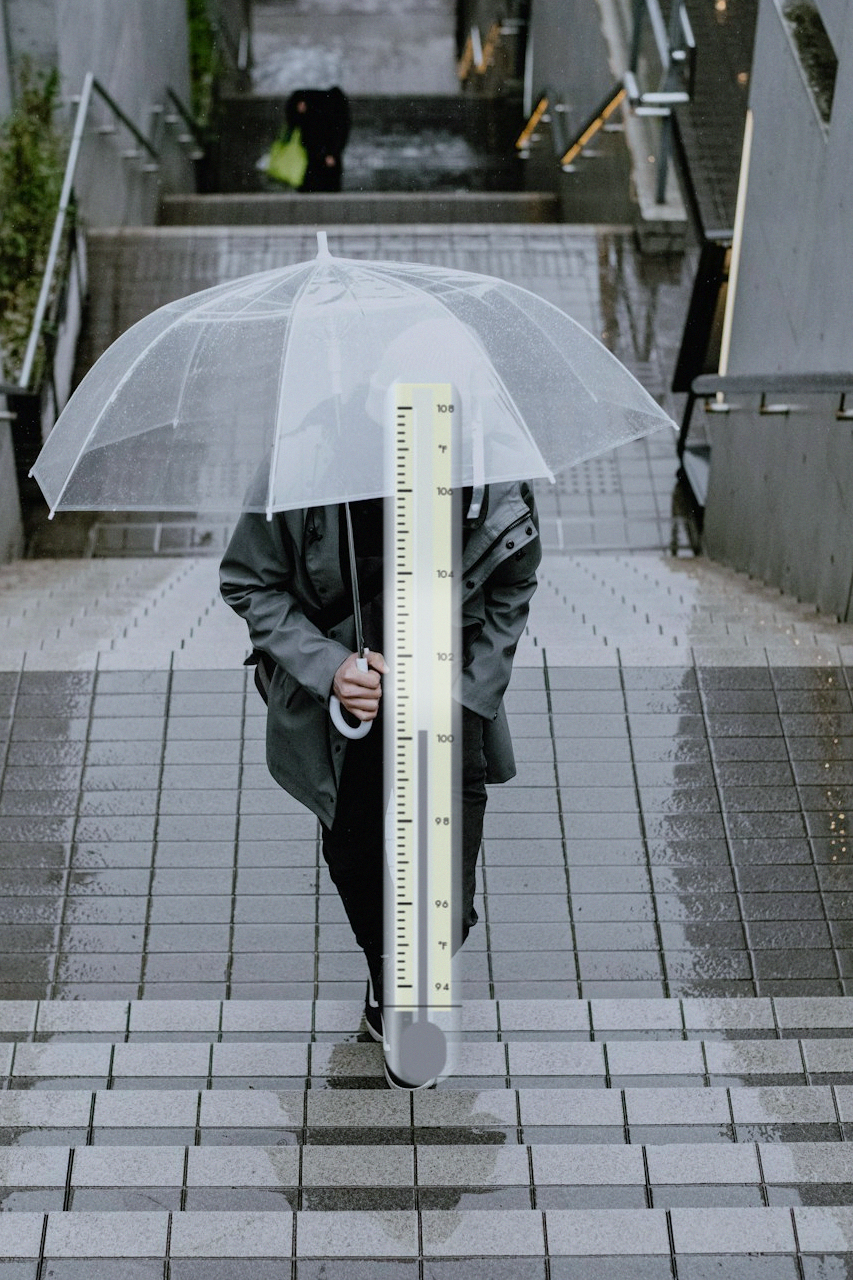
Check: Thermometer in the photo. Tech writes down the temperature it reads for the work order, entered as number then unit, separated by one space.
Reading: 100.2 °F
